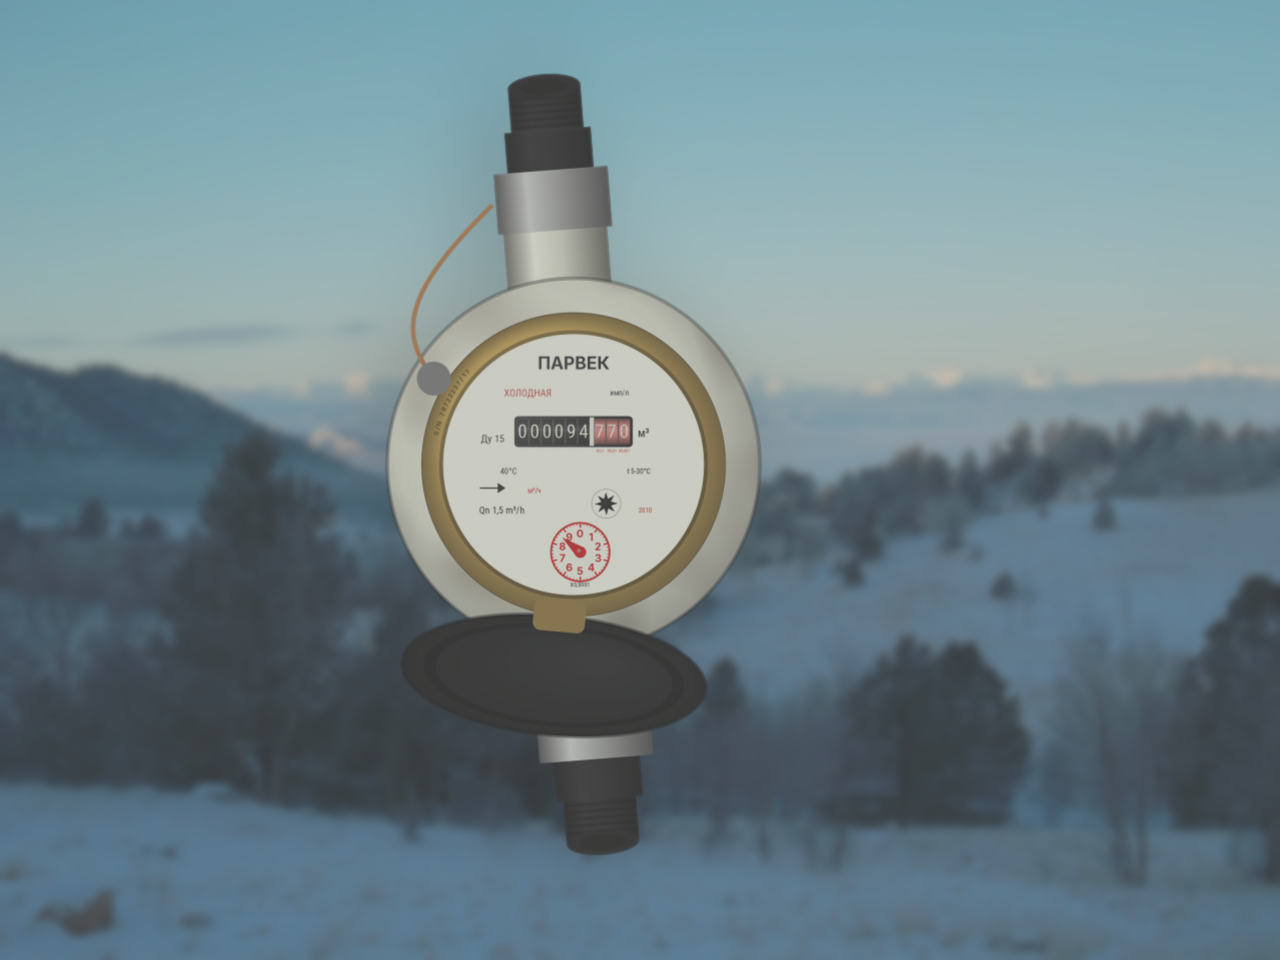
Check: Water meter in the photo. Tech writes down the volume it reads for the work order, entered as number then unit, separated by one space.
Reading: 94.7708 m³
